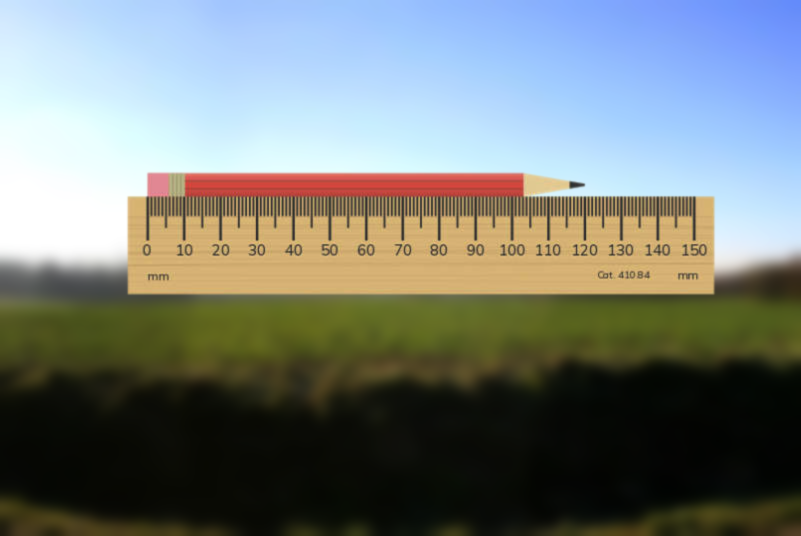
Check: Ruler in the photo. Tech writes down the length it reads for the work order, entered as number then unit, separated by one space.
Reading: 120 mm
